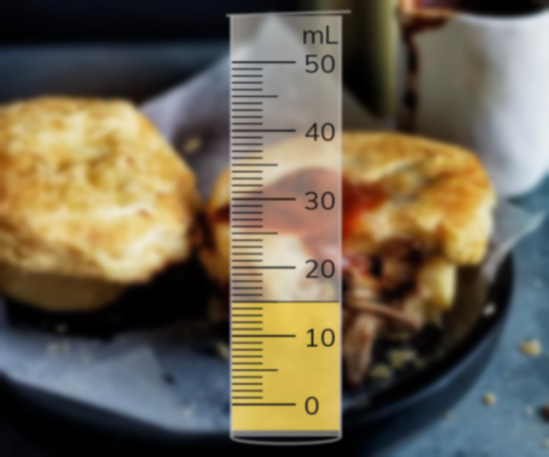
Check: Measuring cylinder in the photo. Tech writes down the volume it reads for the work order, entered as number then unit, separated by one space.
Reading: 15 mL
